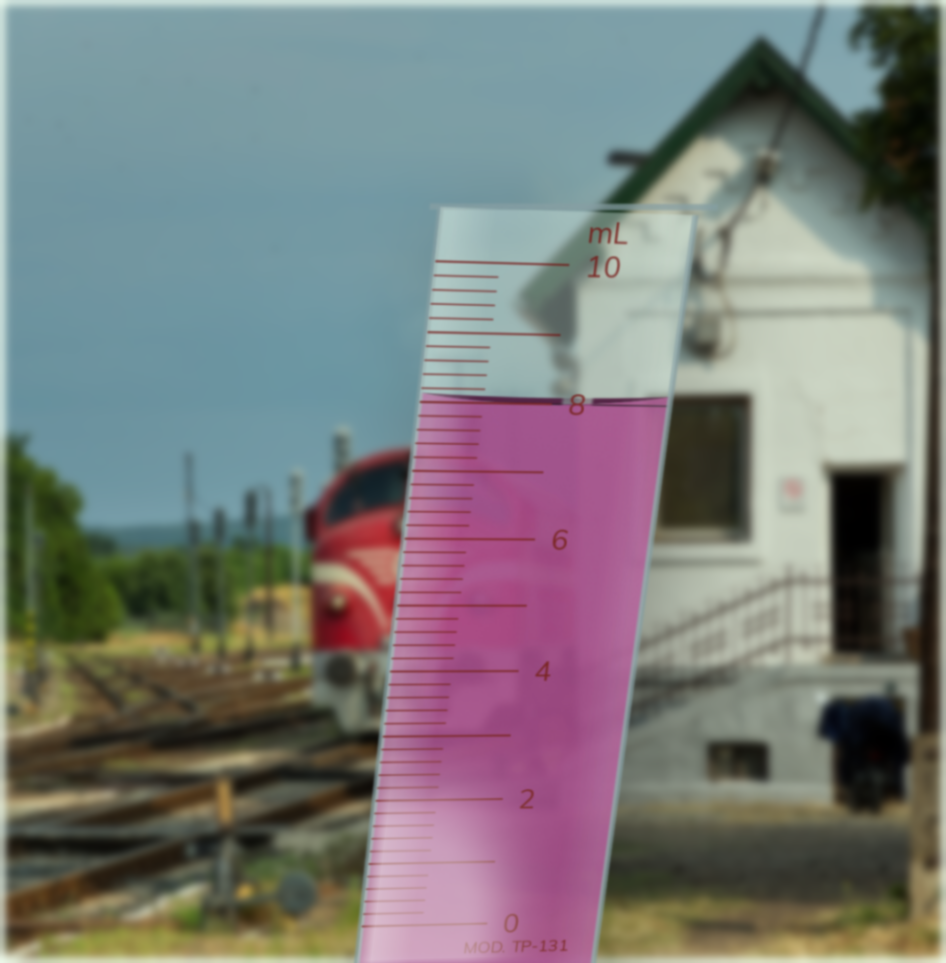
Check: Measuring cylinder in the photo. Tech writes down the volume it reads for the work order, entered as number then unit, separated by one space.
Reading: 8 mL
